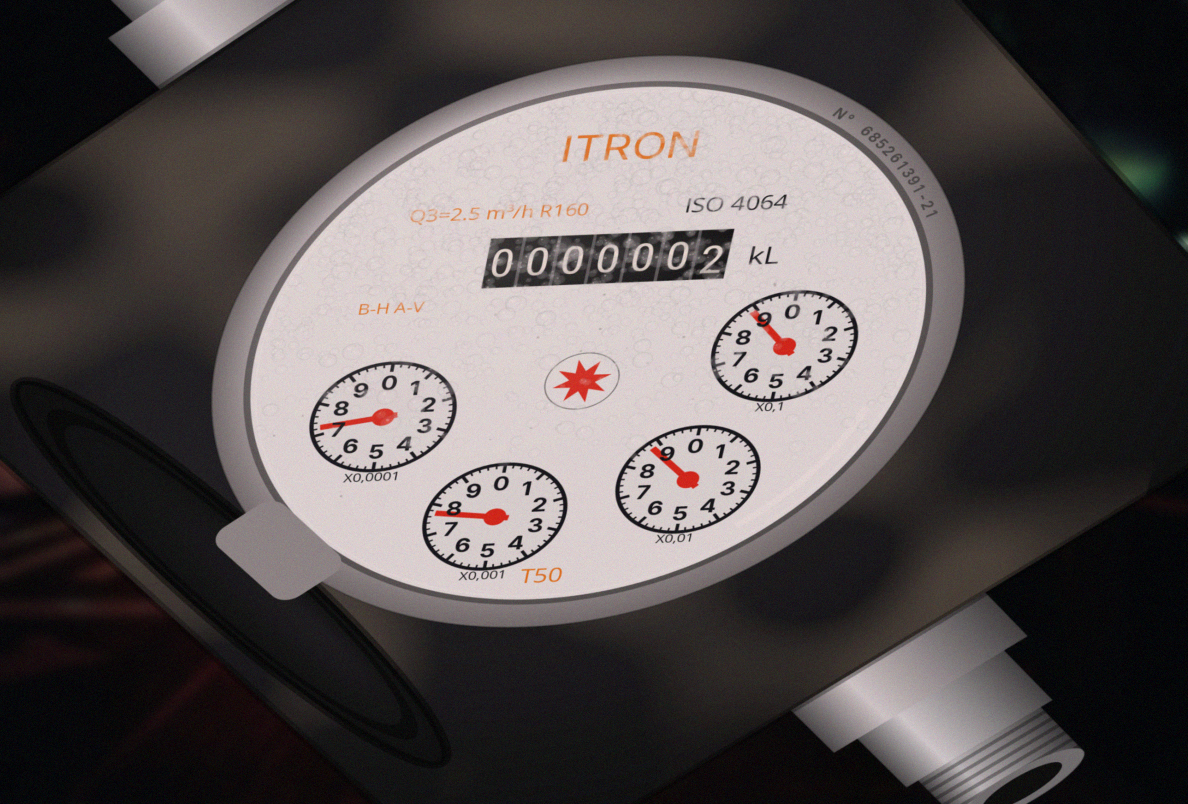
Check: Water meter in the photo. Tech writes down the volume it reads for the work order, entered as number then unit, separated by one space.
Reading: 1.8877 kL
